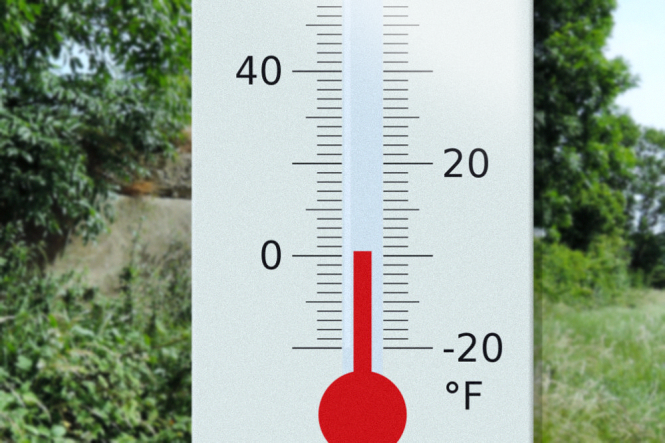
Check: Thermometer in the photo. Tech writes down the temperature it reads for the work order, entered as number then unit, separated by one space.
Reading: 1 °F
